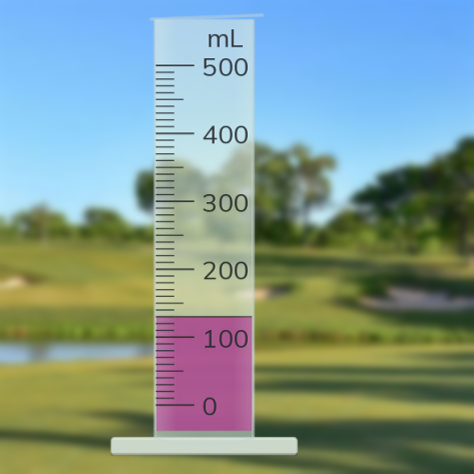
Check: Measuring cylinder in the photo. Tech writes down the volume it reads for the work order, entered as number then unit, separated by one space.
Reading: 130 mL
